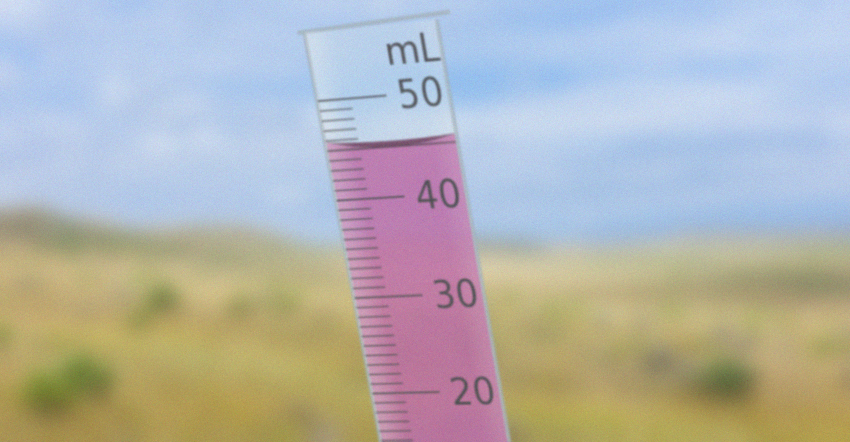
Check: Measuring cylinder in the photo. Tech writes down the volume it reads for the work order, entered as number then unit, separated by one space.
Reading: 45 mL
